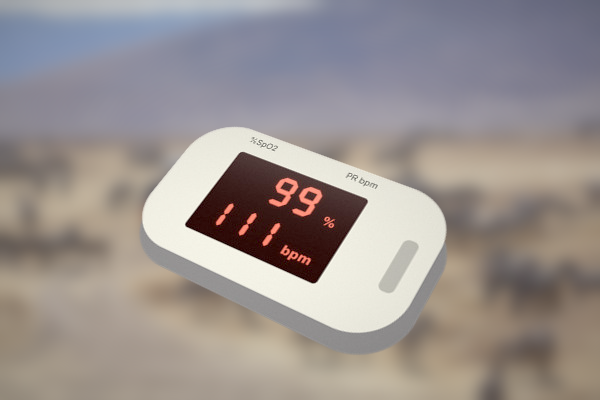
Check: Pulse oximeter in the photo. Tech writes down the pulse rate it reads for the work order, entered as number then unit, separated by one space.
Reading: 111 bpm
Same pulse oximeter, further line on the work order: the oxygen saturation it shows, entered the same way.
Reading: 99 %
